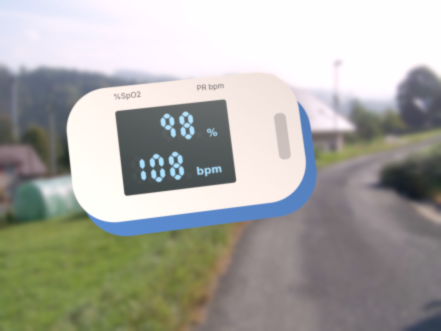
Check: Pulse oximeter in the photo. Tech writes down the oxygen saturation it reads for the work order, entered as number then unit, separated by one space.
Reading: 98 %
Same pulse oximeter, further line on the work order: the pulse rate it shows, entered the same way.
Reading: 108 bpm
